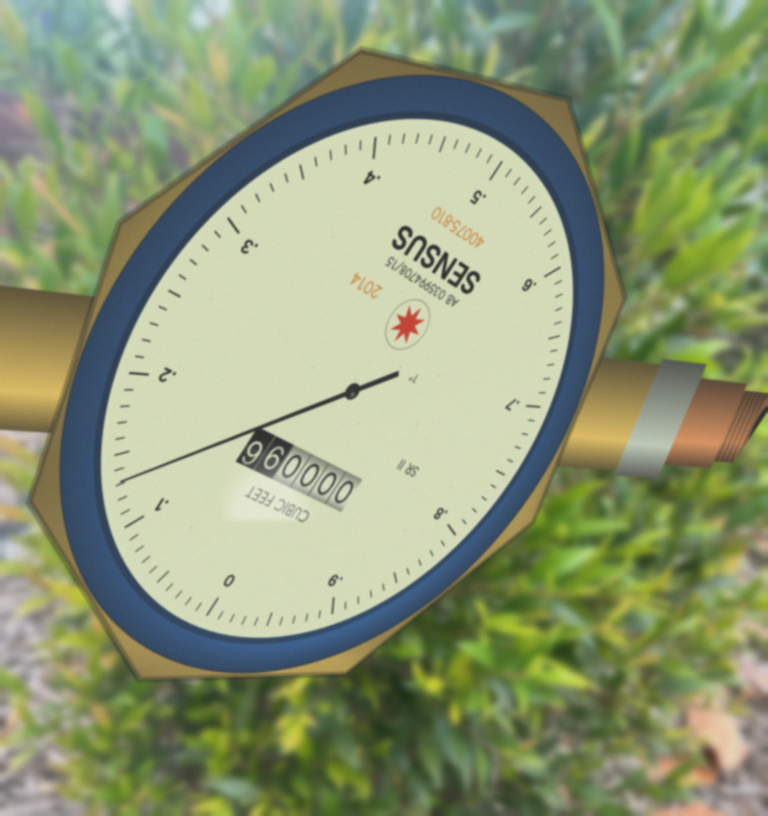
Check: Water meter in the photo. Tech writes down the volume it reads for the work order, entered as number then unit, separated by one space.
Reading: 96.13 ft³
